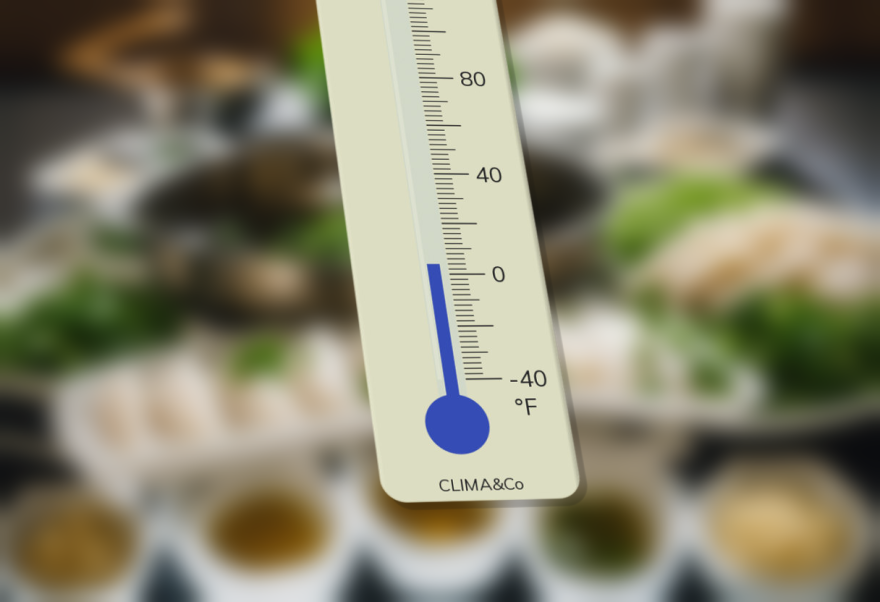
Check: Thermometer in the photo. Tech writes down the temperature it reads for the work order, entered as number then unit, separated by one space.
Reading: 4 °F
